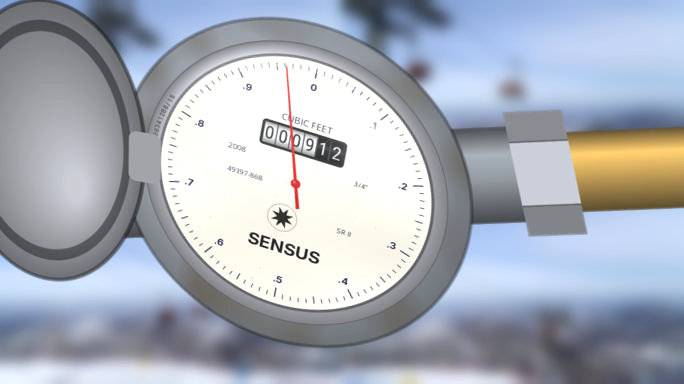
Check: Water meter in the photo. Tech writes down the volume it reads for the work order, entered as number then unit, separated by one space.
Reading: 911.96 ft³
